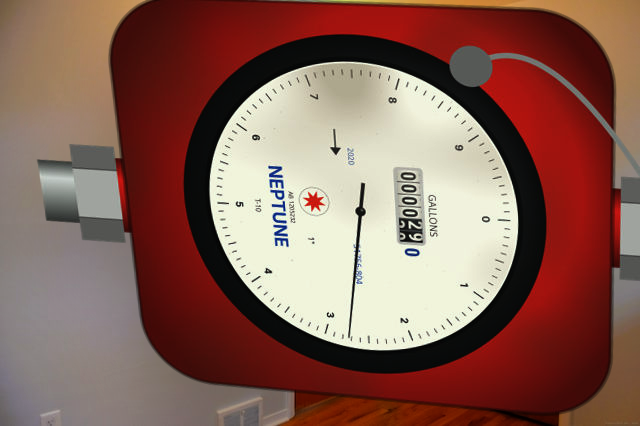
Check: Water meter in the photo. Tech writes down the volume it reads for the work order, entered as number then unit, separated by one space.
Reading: 292.7 gal
